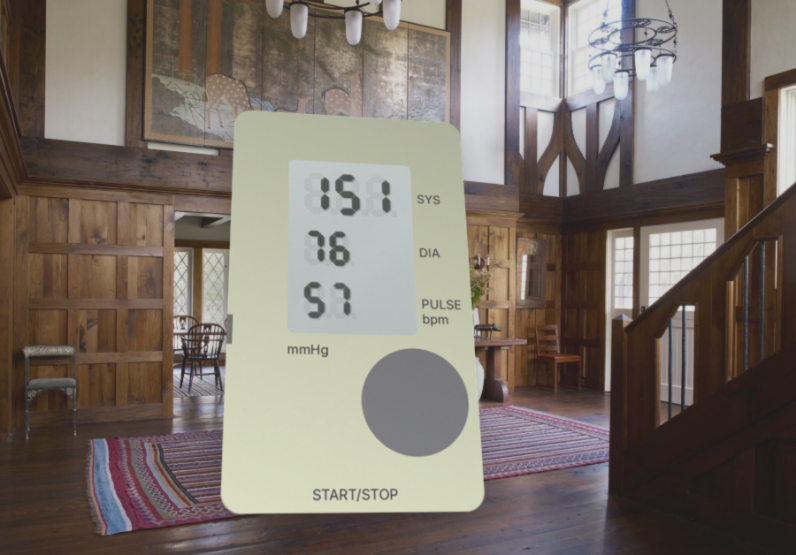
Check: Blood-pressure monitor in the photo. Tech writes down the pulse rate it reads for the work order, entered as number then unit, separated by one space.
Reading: 57 bpm
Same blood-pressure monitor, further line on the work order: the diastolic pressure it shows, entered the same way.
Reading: 76 mmHg
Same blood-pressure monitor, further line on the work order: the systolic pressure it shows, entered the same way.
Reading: 151 mmHg
